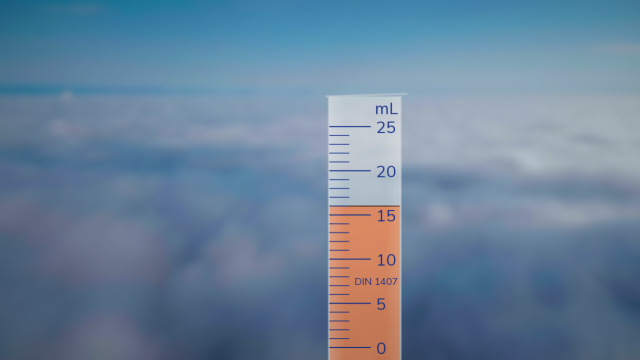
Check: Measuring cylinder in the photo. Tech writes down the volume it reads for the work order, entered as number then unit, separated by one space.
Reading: 16 mL
